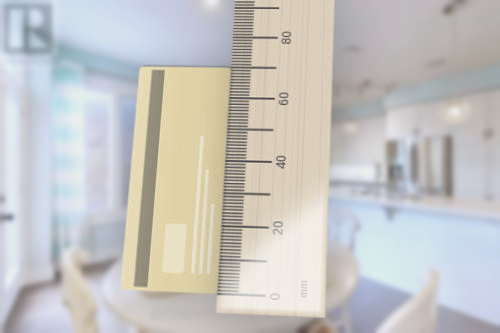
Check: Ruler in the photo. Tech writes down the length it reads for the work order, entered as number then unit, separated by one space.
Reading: 70 mm
